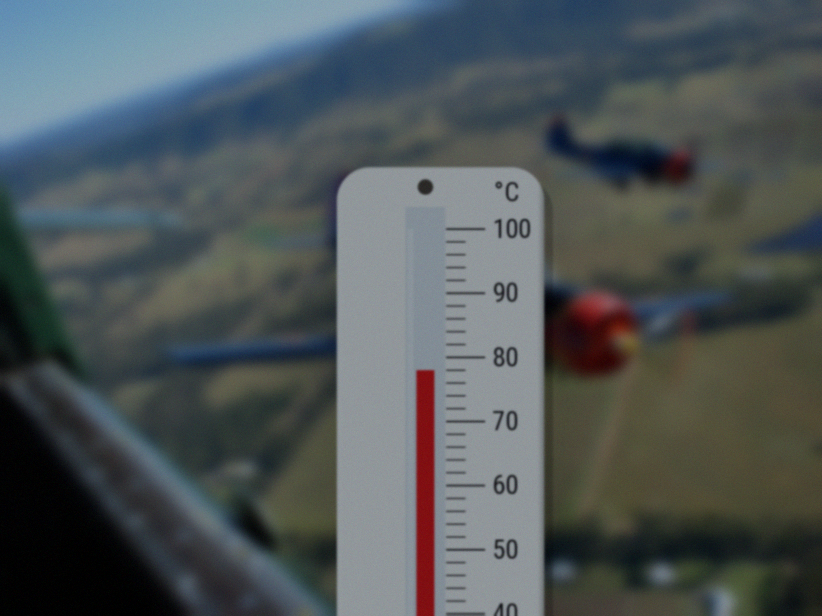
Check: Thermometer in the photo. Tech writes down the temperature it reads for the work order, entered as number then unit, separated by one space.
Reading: 78 °C
